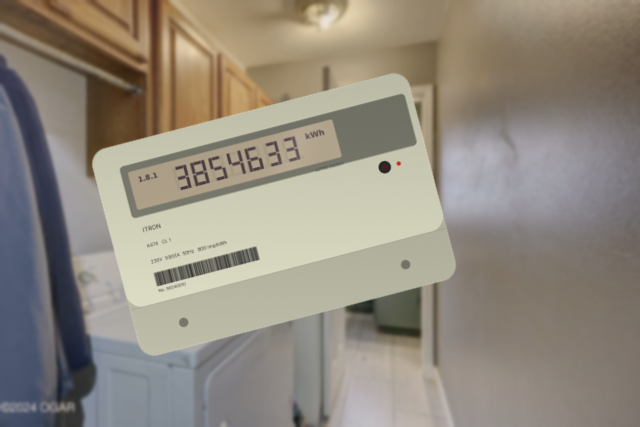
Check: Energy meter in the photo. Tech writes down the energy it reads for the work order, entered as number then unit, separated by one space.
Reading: 3854633 kWh
